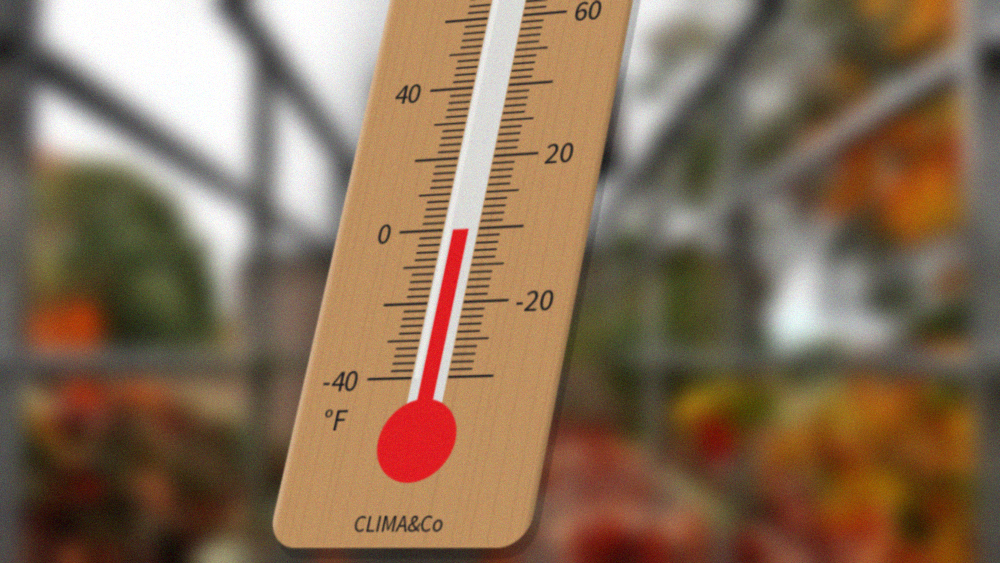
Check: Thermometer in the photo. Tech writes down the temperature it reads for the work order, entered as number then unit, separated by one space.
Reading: 0 °F
